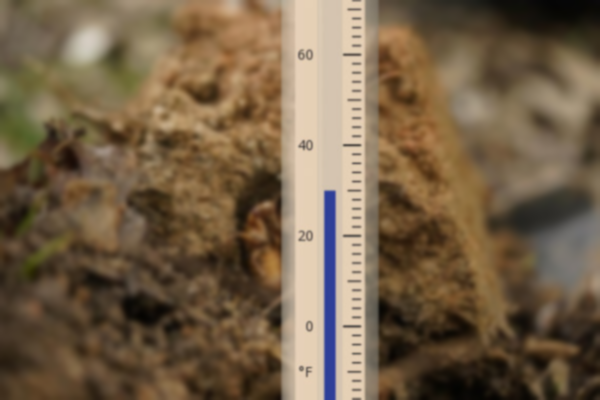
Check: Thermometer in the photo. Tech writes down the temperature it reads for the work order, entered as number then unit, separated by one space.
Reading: 30 °F
